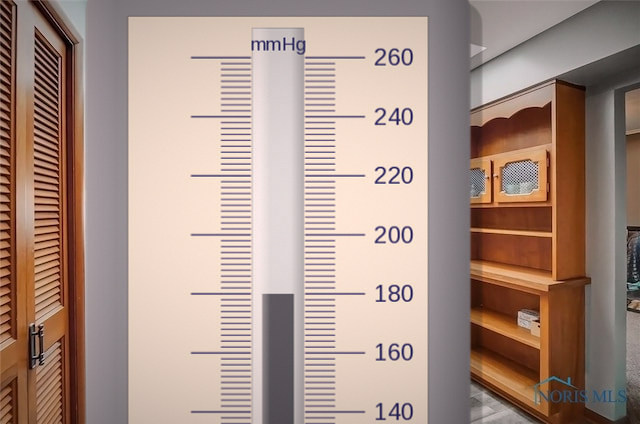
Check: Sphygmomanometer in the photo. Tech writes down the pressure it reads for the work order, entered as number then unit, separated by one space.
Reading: 180 mmHg
